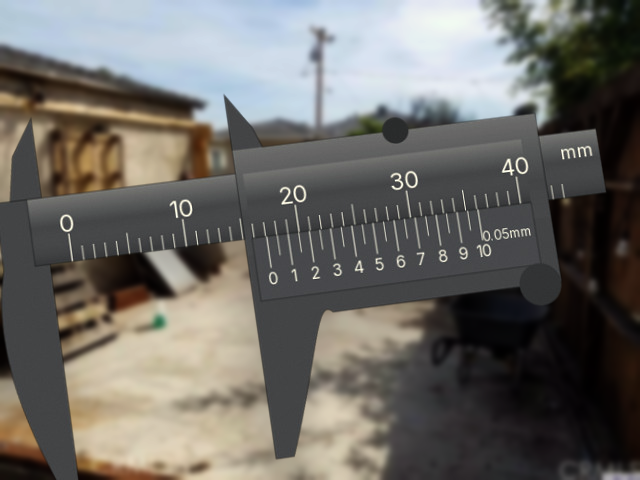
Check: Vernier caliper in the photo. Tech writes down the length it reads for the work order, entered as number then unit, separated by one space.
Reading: 17.1 mm
